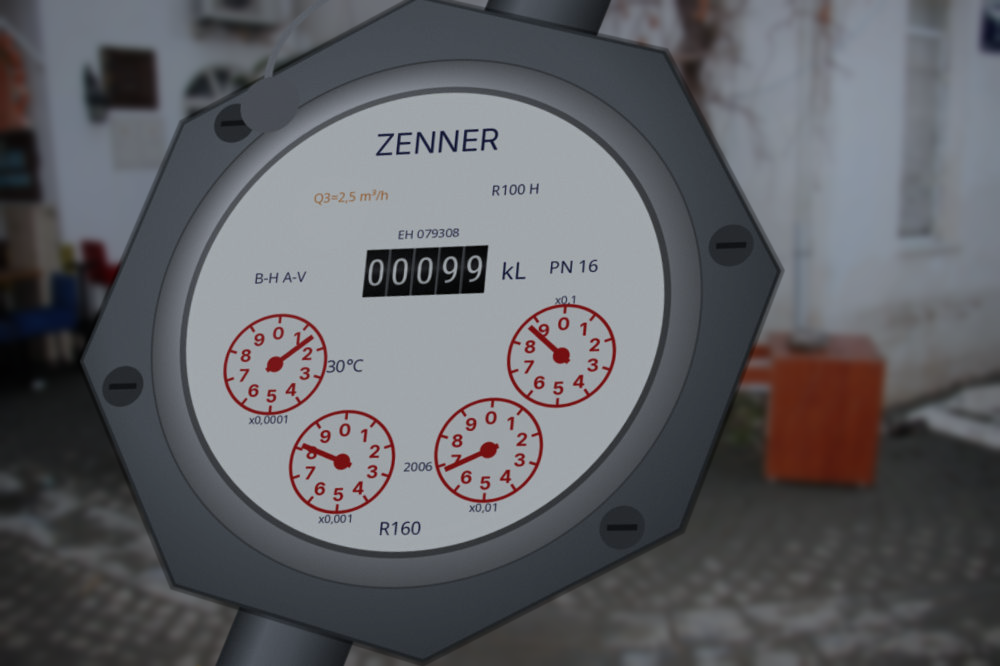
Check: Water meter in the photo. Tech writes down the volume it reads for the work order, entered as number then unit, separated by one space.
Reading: 99.8681 kL
